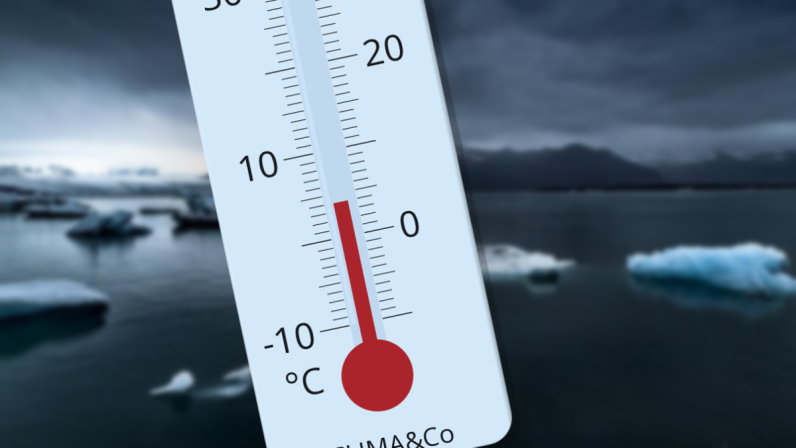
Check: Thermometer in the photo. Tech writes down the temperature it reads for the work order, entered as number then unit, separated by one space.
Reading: 4 °C
